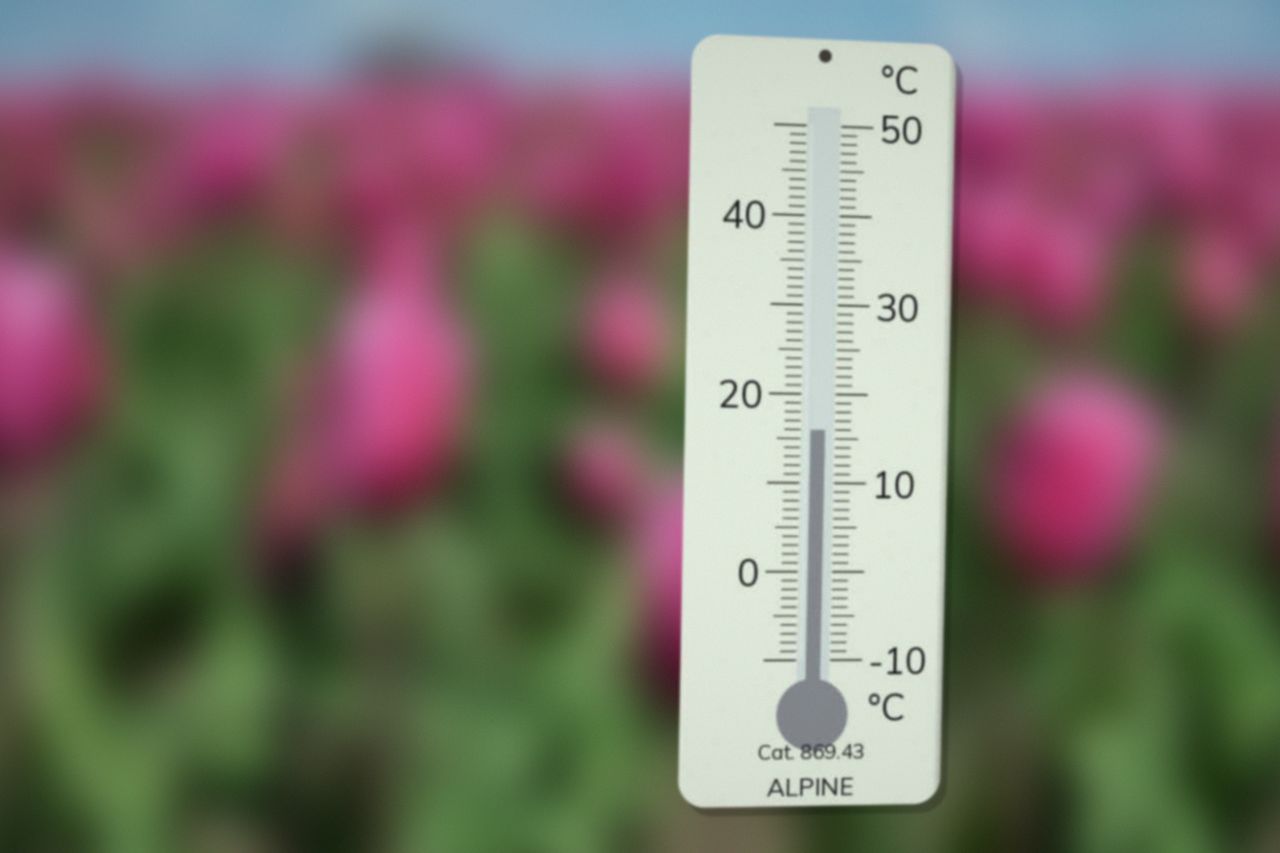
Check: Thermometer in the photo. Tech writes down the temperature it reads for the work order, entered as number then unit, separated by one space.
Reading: 16 °C
